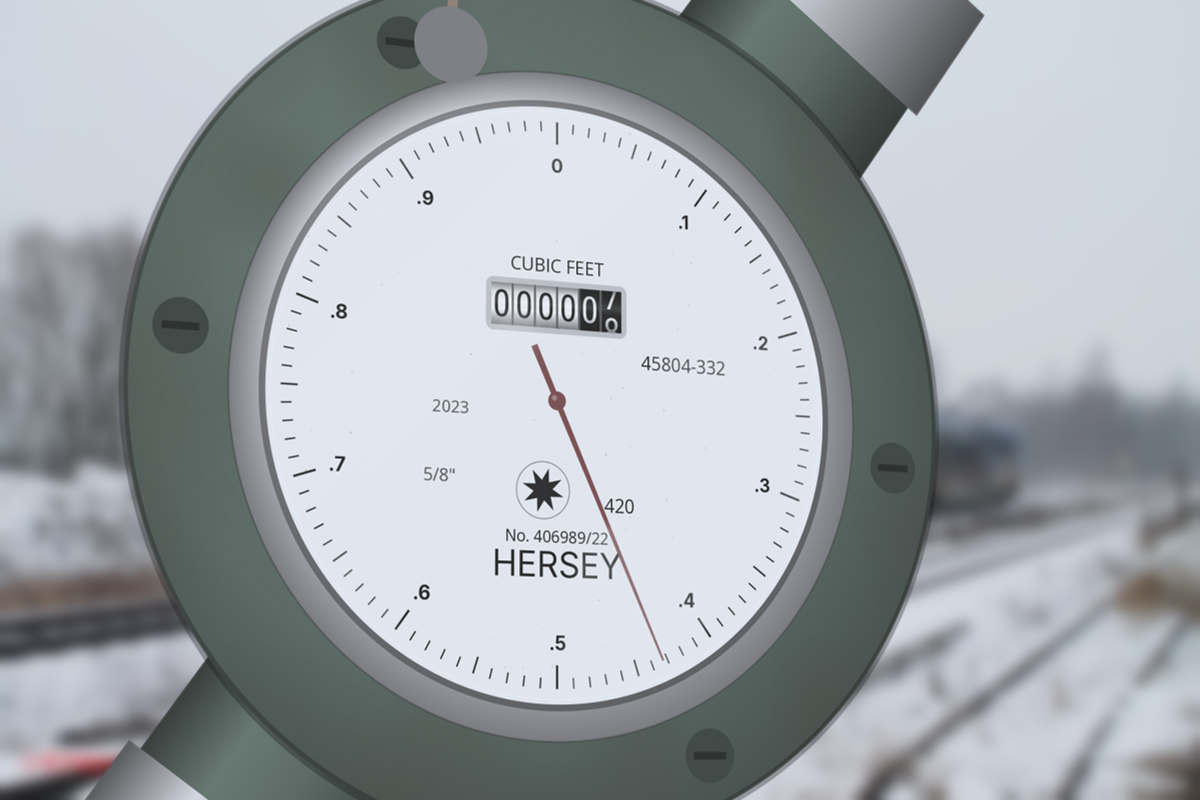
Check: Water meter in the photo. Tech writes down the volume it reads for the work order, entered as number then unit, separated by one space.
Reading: 7.43 ft³
